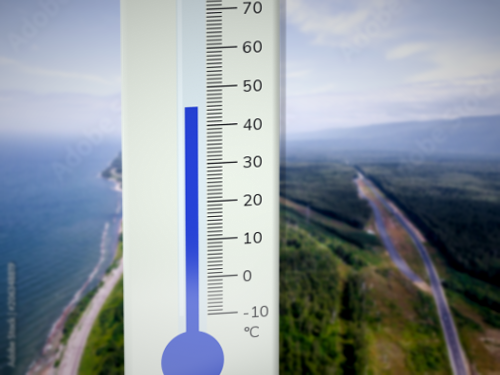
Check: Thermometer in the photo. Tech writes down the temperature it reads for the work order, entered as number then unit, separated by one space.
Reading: 45 °C
